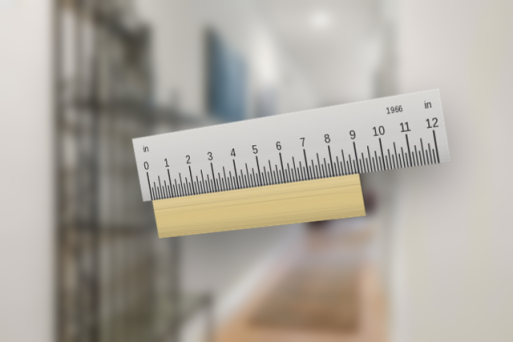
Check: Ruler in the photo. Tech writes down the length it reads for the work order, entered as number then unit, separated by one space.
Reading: 9 in
